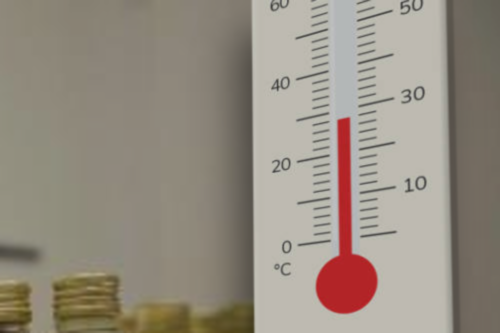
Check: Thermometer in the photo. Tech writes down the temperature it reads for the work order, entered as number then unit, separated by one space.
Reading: 28 °C
